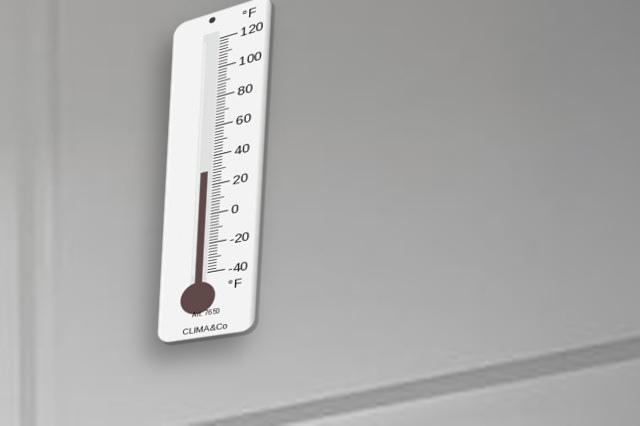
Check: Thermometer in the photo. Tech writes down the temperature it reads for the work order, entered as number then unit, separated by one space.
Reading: 30 °F
